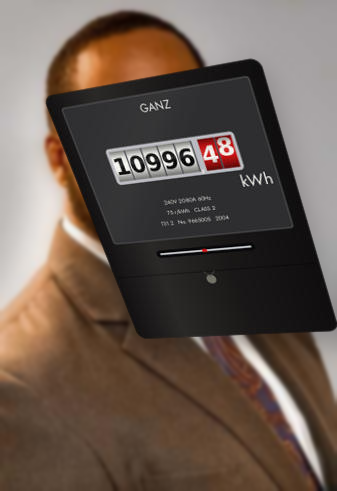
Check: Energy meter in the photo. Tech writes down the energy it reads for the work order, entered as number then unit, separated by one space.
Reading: 10996.48 kWh
